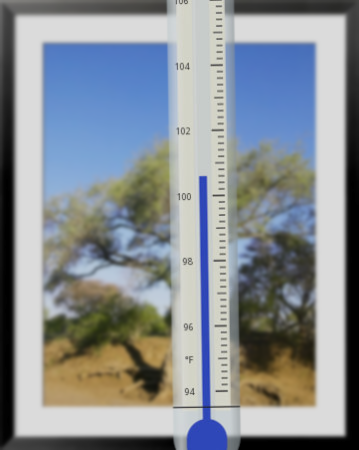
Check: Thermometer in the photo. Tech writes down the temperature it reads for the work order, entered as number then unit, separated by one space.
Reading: 100.6 °F
